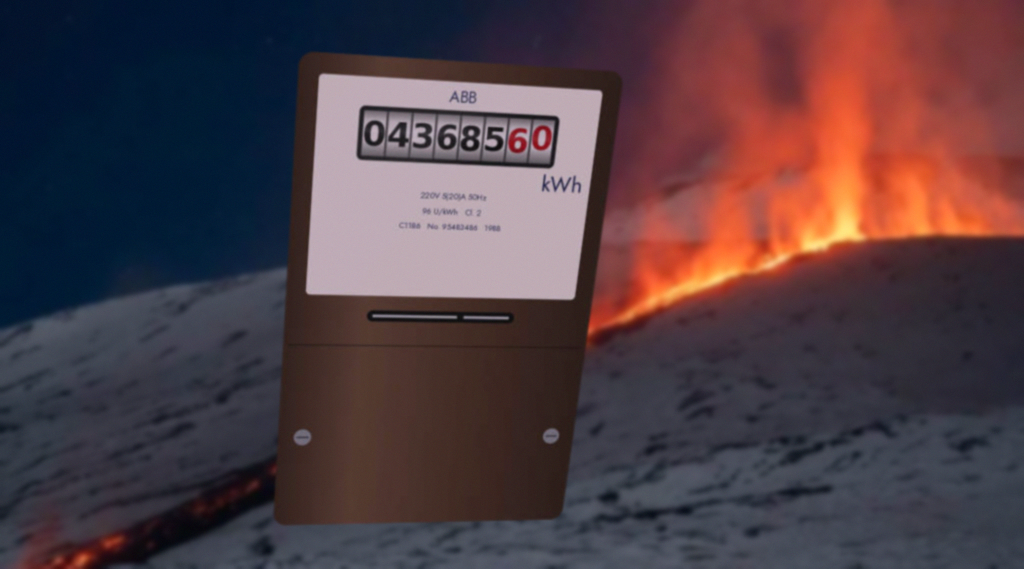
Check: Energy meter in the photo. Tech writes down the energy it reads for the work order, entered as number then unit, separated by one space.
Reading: 43685.60 kWh
